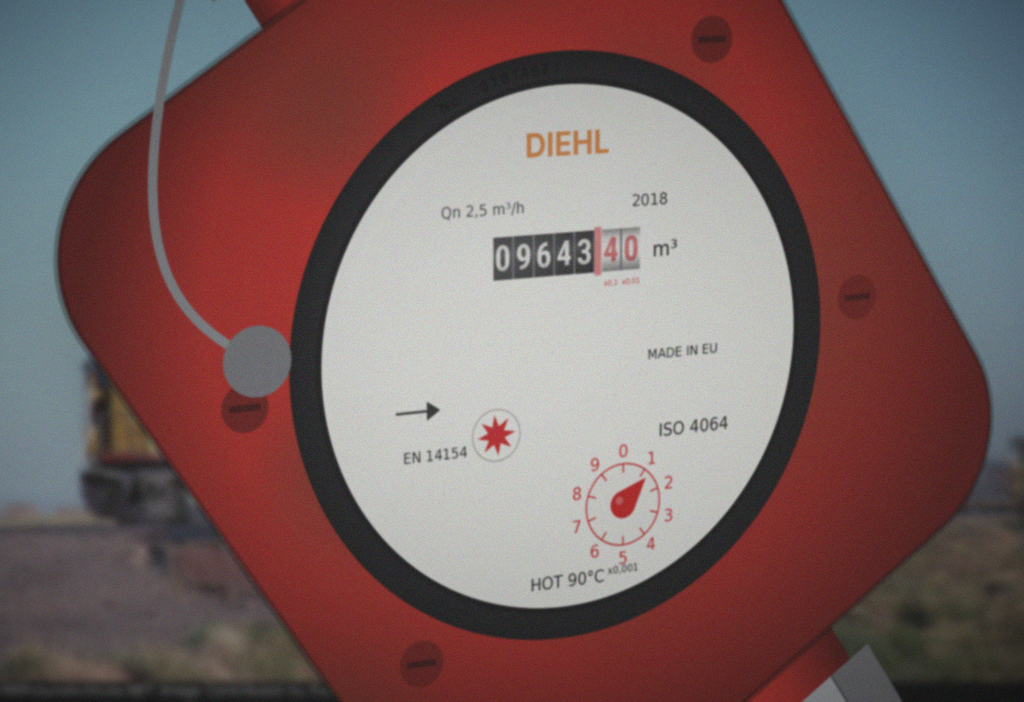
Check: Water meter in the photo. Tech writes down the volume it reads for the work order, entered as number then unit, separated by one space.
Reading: 9643.401 m³
